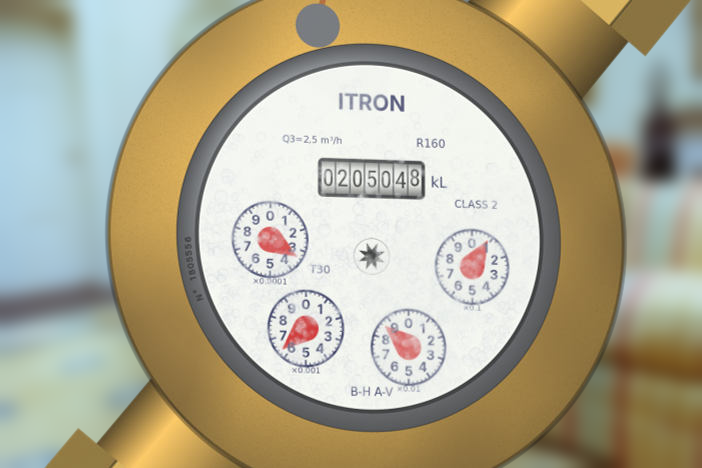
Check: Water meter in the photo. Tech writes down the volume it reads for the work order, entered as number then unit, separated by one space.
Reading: 205048.0863 kL
